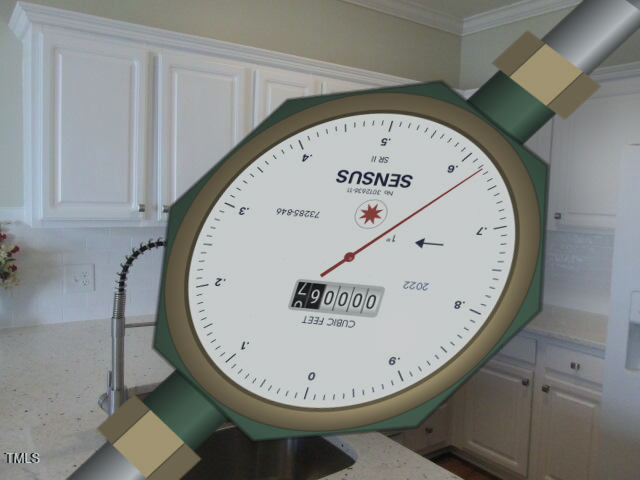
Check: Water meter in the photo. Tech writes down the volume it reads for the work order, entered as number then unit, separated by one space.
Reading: 66.62 ft³
